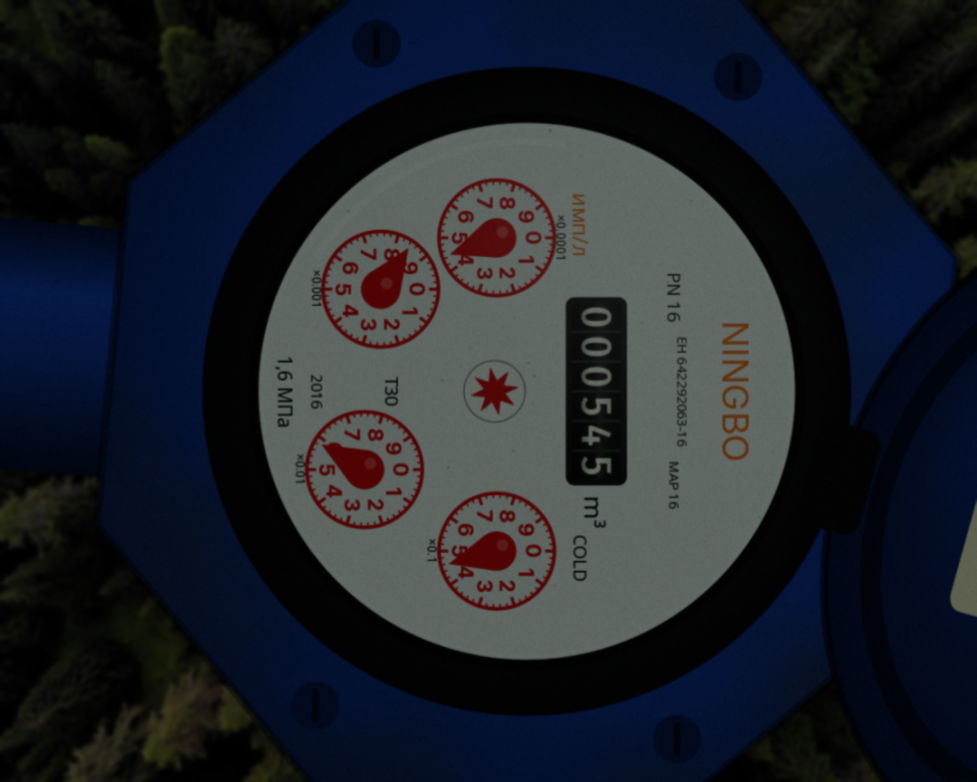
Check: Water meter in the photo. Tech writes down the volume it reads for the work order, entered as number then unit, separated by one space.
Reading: 545.4584 m³
